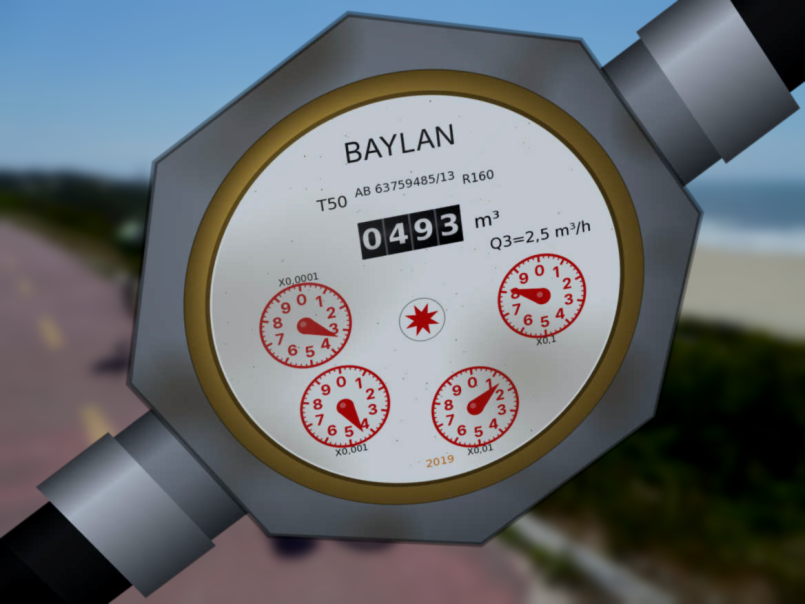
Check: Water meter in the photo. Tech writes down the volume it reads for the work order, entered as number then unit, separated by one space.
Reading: 493.8143 m³
